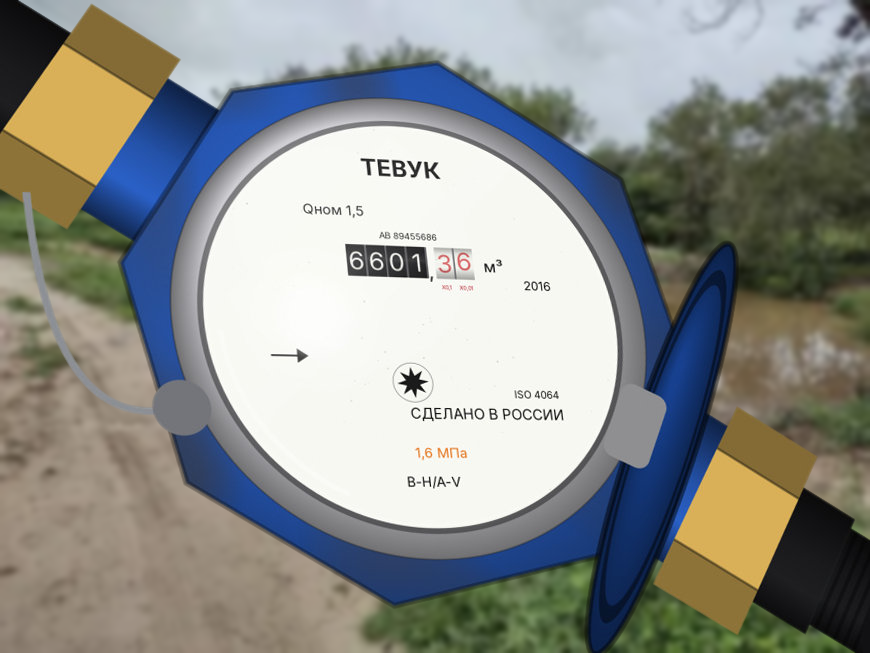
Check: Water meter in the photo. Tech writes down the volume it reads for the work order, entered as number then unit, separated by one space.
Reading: 6601.36 m³
